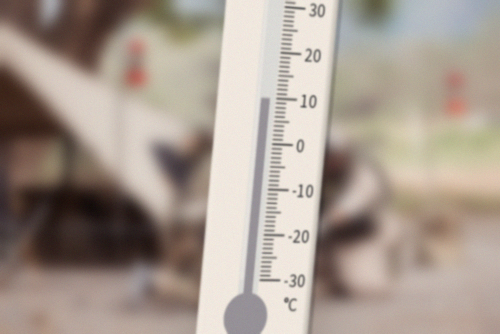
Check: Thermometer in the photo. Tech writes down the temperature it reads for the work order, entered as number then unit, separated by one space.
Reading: 10 °C
